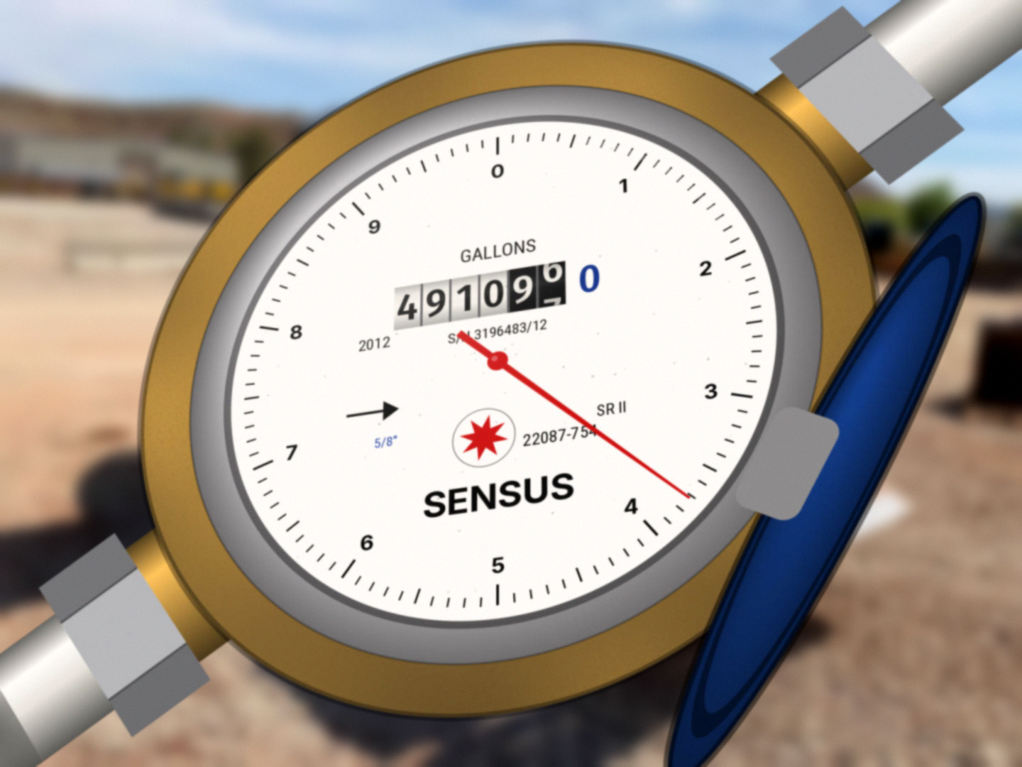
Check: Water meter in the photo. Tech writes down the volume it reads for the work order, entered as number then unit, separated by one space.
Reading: 4910963.7 gal
